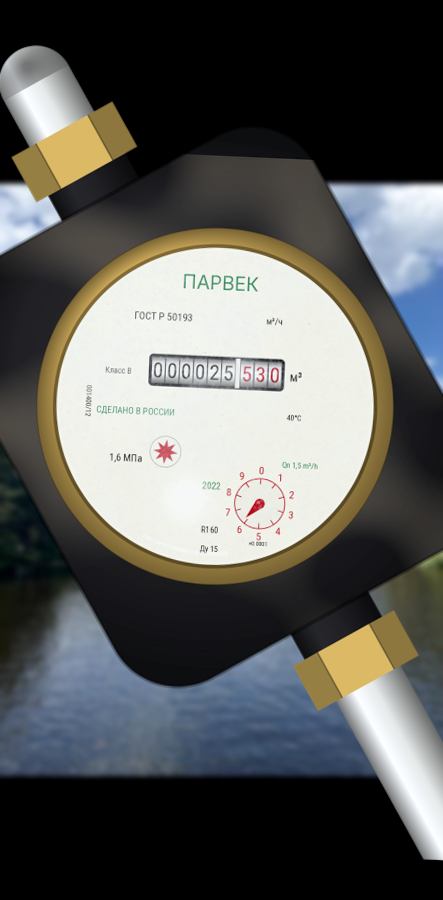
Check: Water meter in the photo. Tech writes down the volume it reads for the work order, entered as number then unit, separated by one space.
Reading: 25.5306 m³
